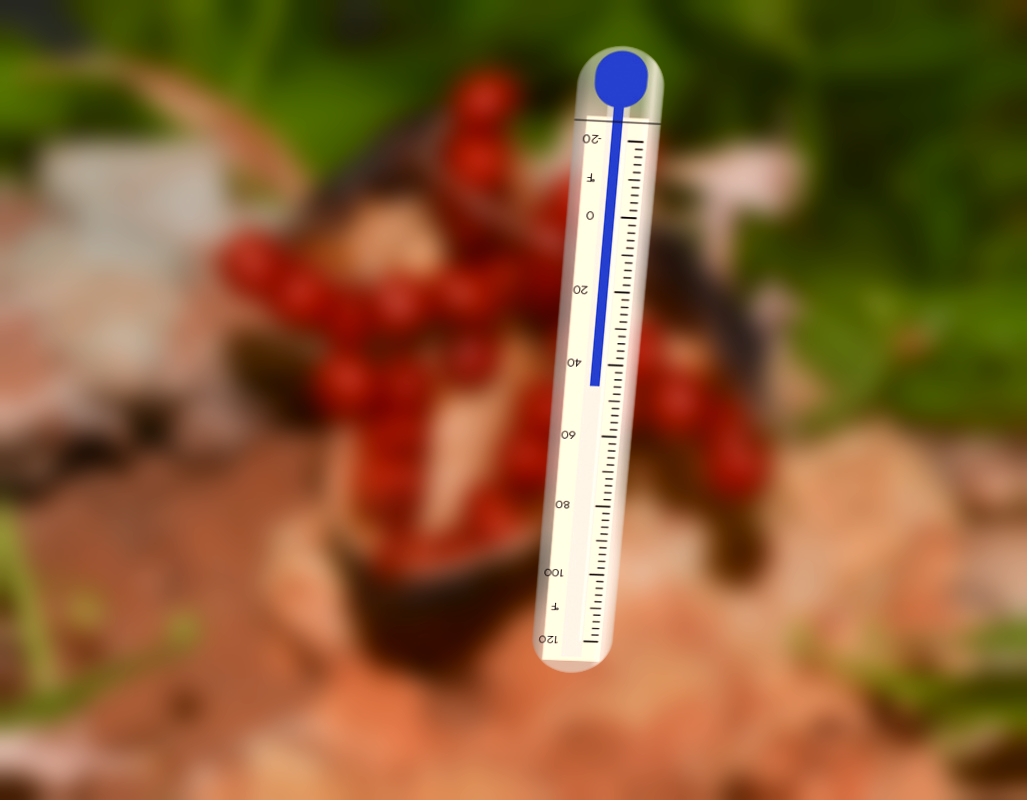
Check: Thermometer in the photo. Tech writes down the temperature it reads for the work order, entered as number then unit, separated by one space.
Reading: 46 °F
